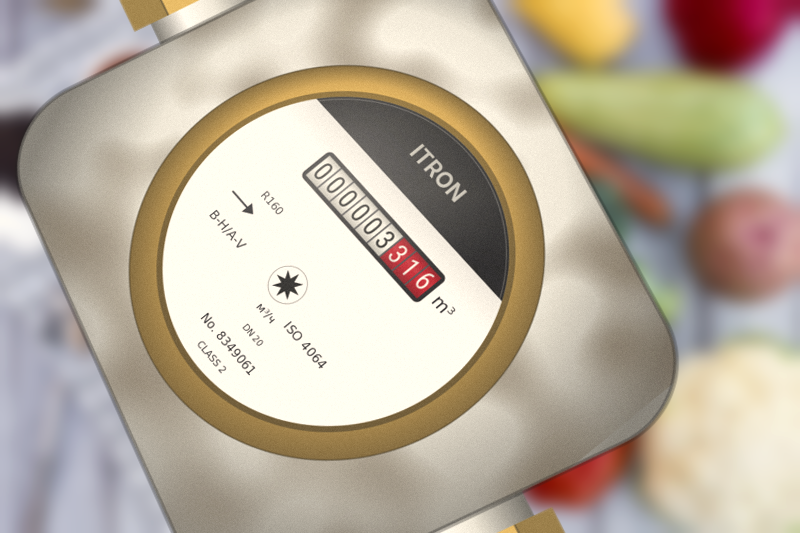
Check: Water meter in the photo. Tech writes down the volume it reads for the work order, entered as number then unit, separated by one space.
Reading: 3.316 m³
